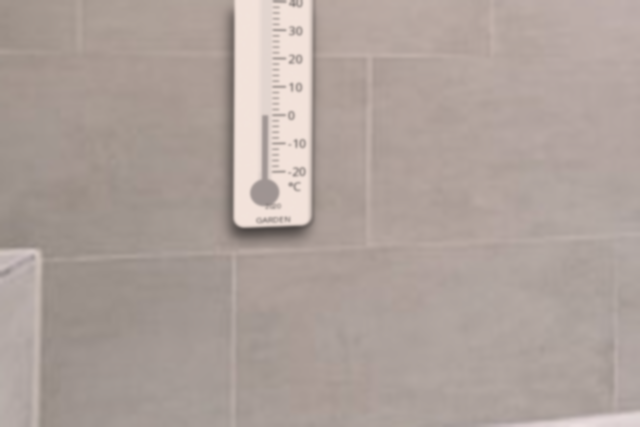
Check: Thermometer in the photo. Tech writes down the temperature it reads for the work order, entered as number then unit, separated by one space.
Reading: 0 °C
